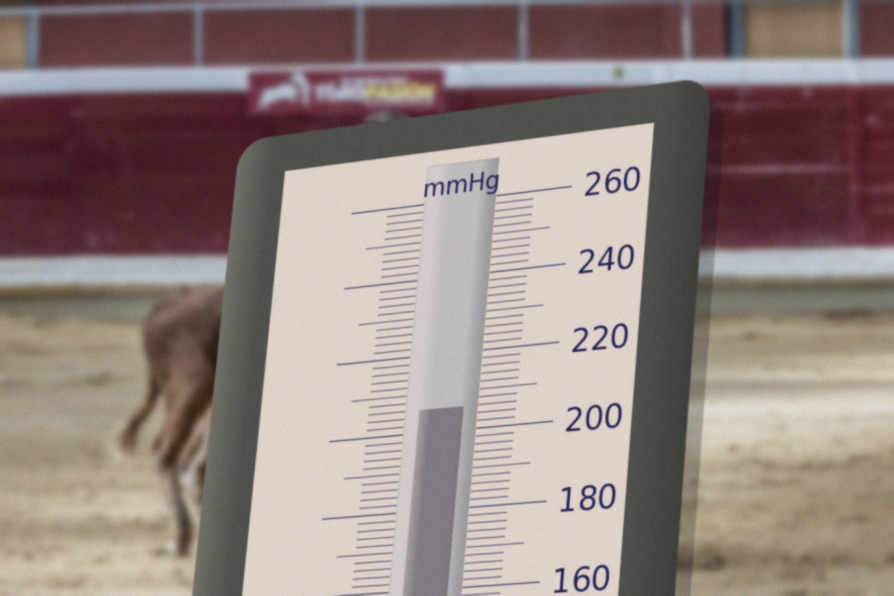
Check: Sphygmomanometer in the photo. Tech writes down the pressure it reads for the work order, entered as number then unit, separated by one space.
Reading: 206 mmHg
